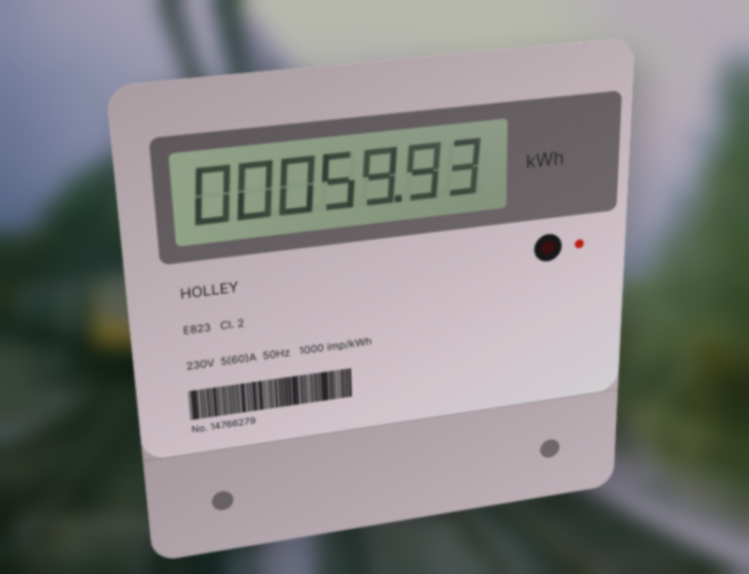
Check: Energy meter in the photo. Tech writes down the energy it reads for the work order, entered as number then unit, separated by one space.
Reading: 59.93 kWh
